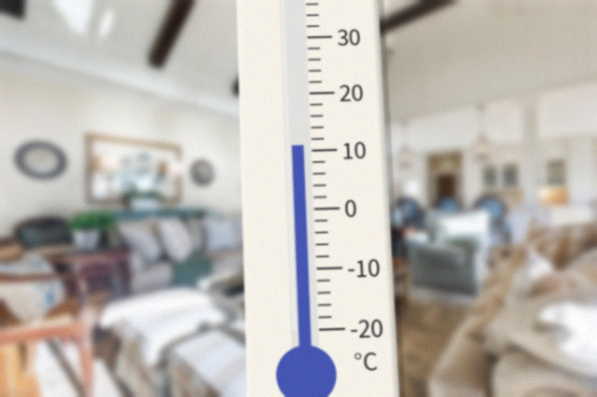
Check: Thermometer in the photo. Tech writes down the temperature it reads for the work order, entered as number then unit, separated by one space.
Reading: 11 °C
